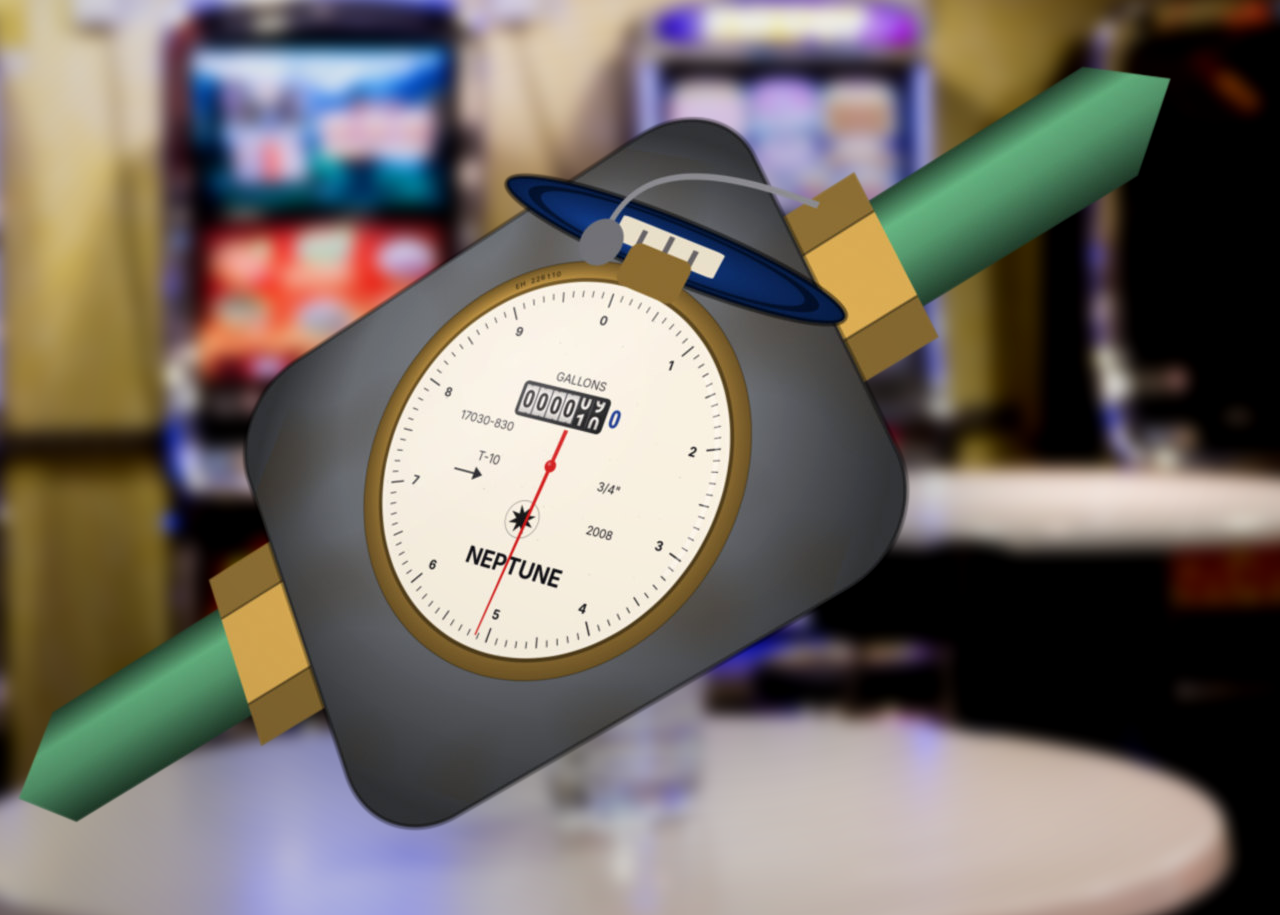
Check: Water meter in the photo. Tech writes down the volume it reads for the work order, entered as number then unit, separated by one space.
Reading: 95.1 gal
